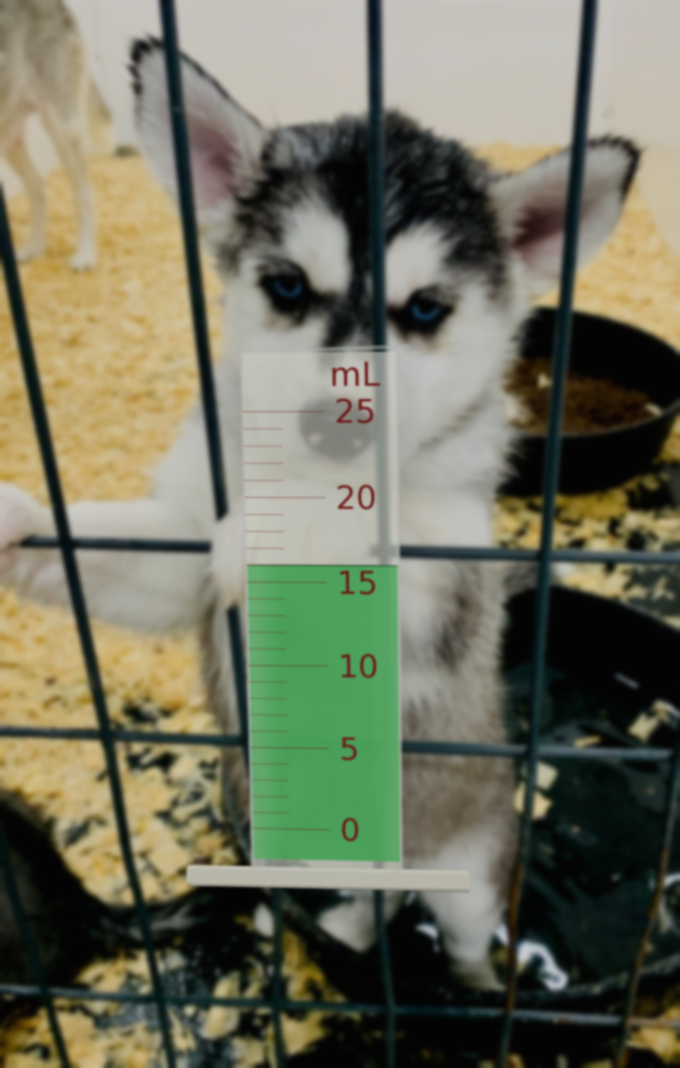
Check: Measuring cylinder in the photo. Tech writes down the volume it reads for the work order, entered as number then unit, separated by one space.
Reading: 16 mL
